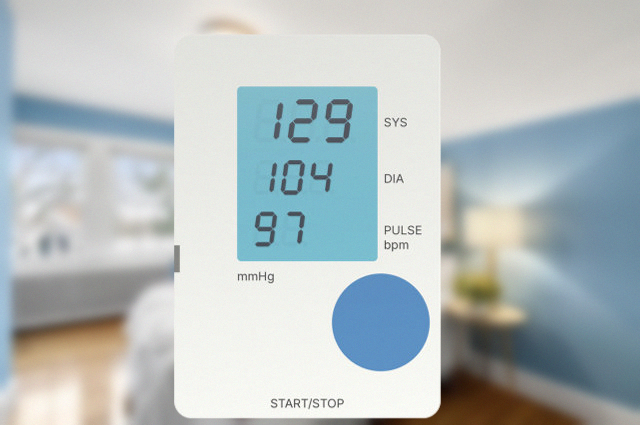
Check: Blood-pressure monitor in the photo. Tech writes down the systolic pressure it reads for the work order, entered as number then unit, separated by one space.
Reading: 129 mmHg
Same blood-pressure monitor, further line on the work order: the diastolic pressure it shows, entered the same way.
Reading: 104 mmHg
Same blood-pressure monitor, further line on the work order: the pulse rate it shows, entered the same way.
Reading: 97 bpm
